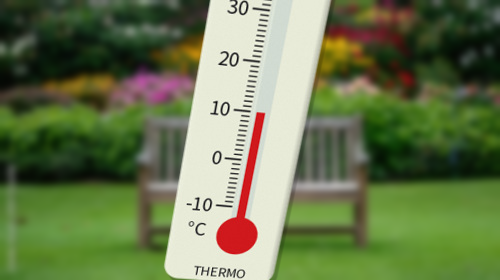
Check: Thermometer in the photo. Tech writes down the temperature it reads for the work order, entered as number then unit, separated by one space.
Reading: 10 °C
